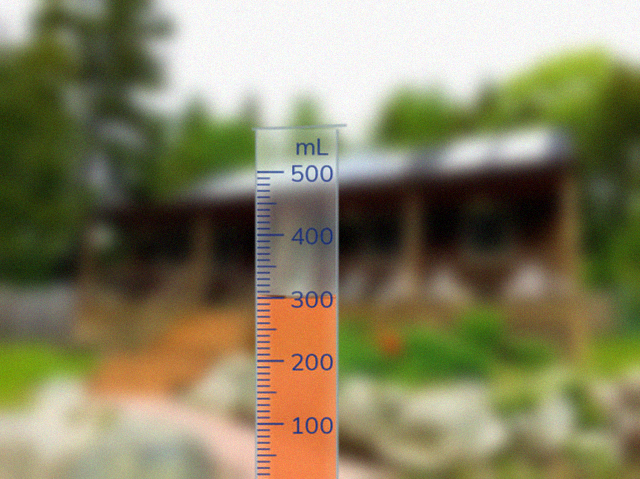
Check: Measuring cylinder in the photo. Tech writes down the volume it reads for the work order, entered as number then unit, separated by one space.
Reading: 300 mL
